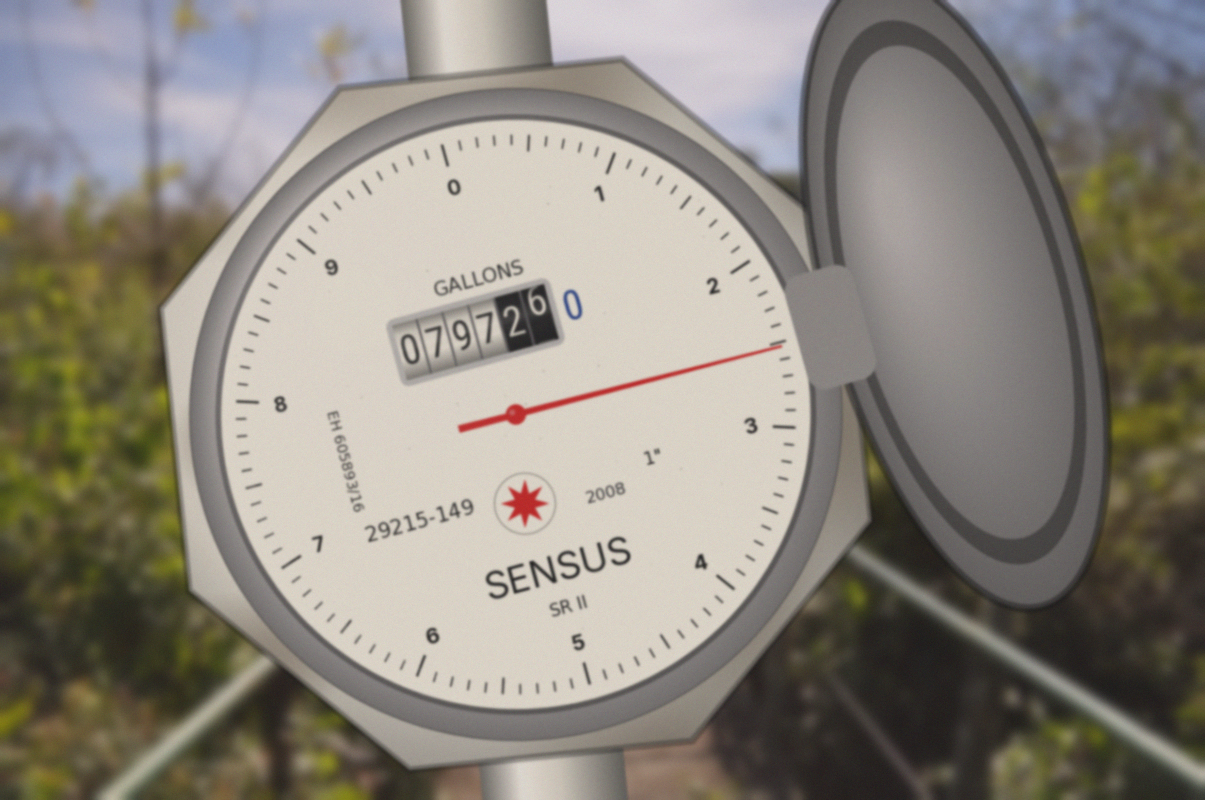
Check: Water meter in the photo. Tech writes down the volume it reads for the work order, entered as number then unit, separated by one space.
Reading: 797262.5 gal
